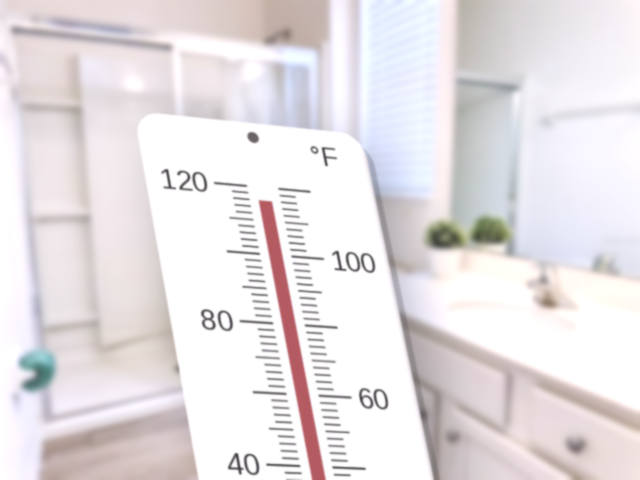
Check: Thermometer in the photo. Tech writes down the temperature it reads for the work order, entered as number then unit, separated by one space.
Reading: 116 °F
